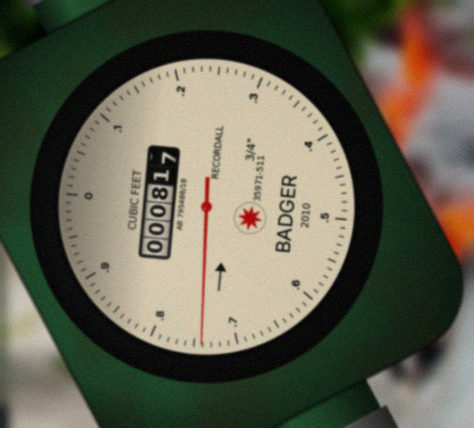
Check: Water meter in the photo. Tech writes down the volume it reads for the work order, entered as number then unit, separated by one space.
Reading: 816.74 ft³
